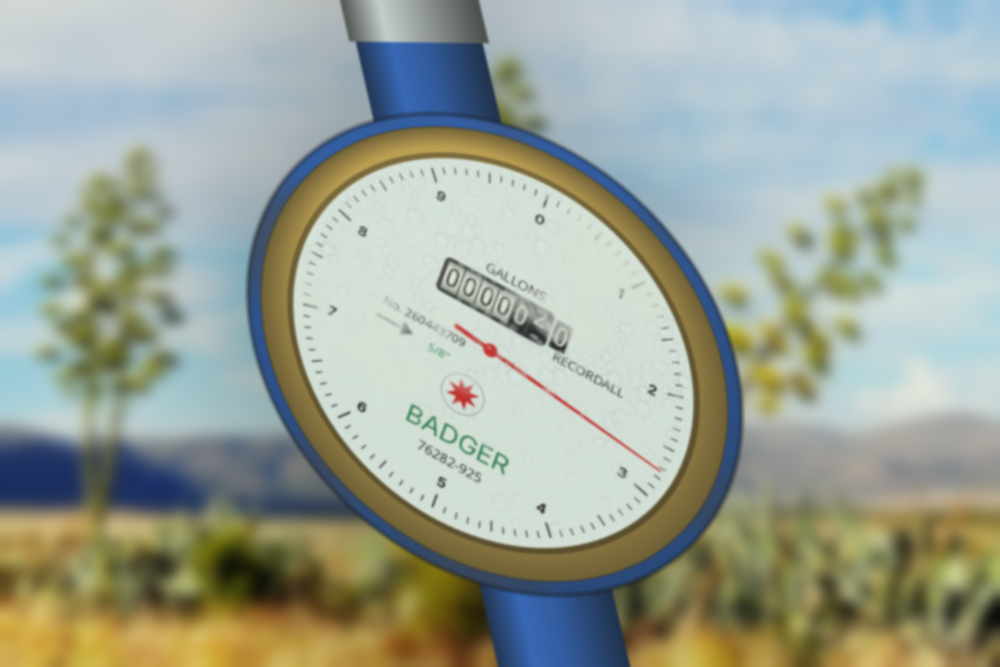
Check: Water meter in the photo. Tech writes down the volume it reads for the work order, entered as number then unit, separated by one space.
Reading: 22.7 gal
